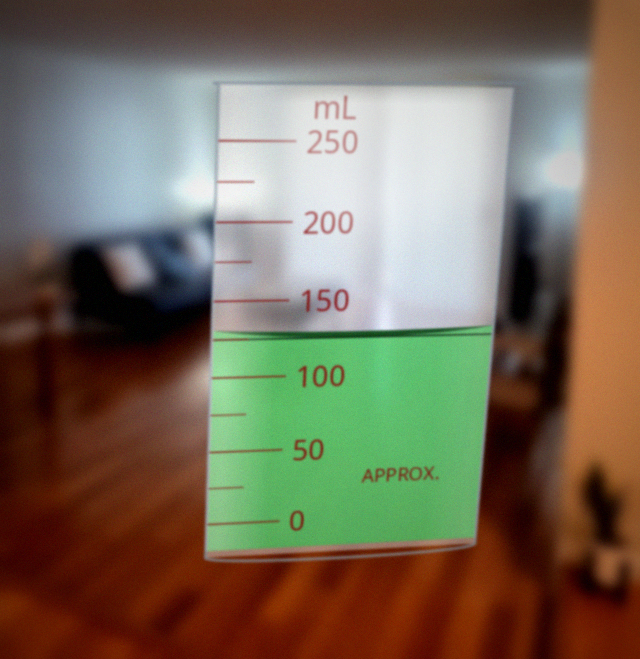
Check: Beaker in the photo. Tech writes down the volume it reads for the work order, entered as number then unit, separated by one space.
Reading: 125 mL
